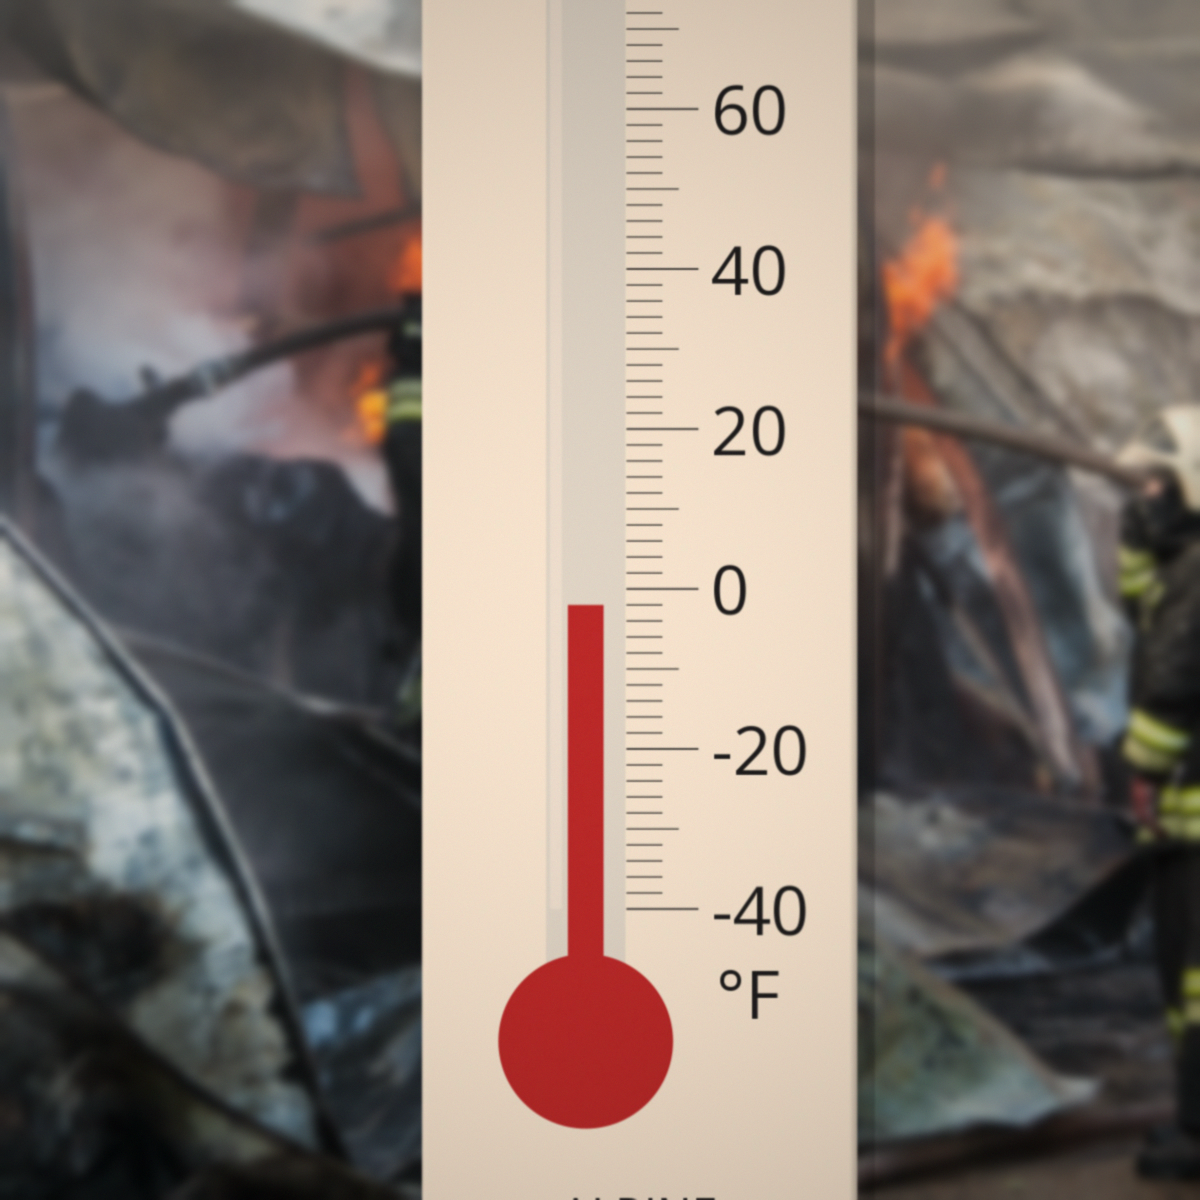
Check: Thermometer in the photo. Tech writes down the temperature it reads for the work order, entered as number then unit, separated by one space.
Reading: -2 °F
